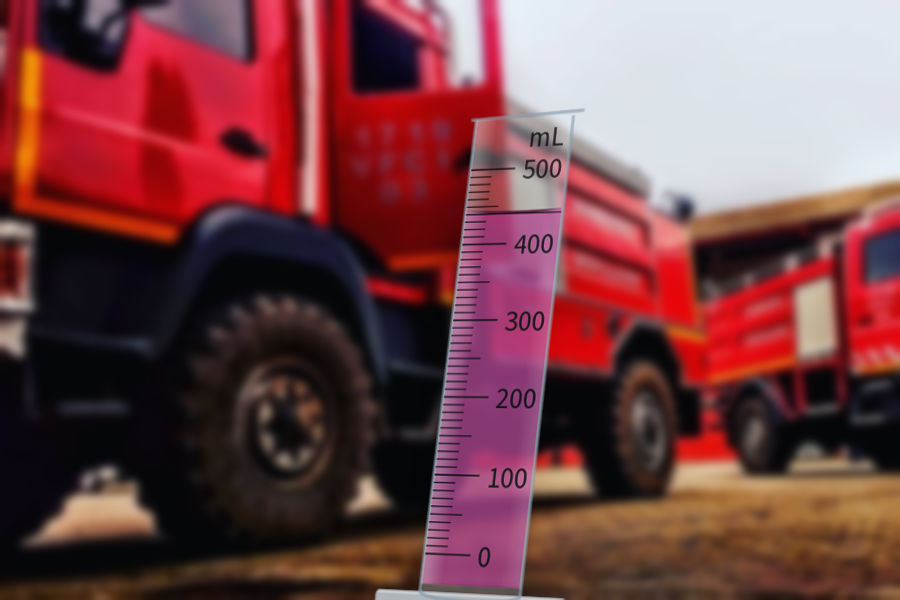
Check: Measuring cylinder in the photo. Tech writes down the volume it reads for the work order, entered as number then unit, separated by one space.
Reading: 440 mL
